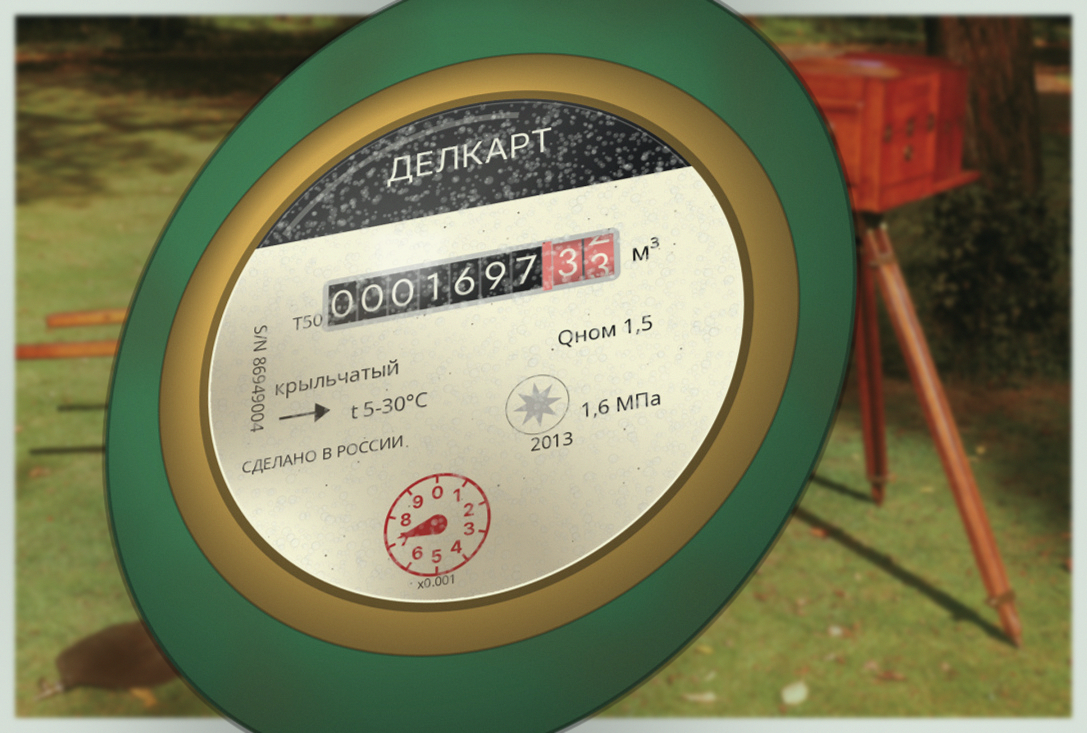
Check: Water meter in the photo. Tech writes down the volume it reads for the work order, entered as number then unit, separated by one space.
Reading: 1697.327 m³
